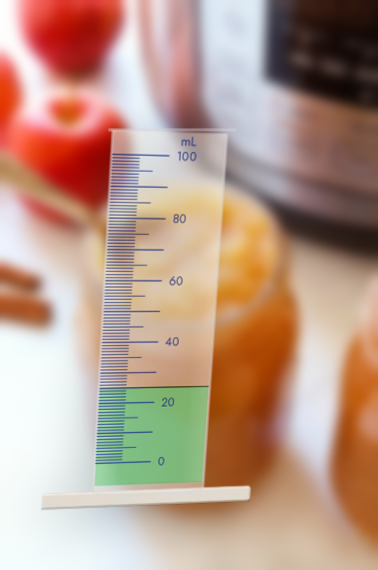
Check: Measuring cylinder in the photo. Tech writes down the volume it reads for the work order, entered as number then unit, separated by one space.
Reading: 25 mL
